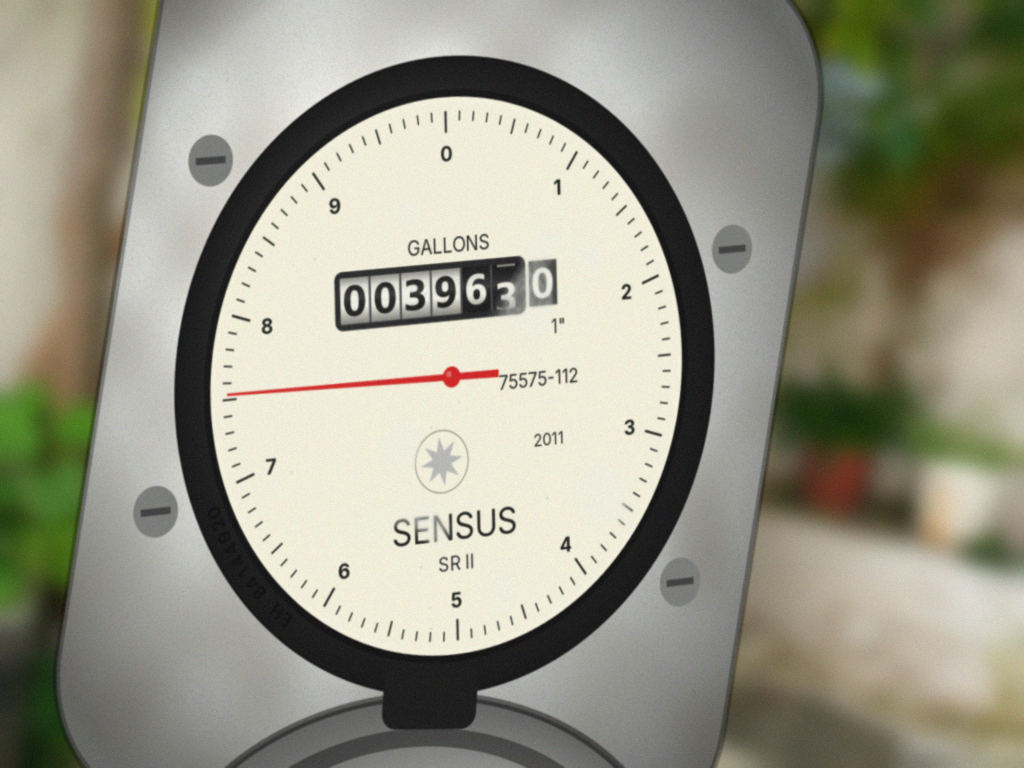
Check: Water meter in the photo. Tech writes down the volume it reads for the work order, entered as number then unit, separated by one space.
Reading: 39627.5 gal
